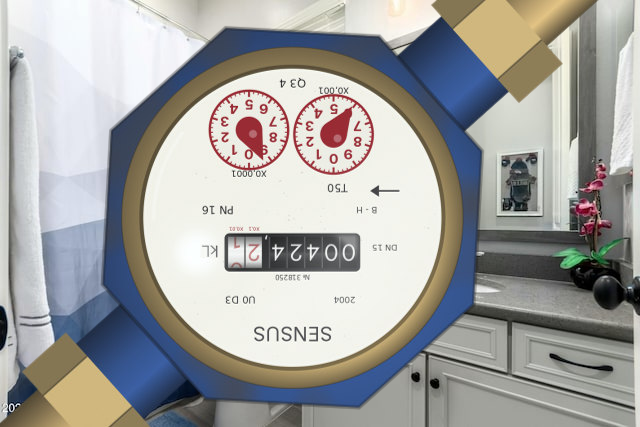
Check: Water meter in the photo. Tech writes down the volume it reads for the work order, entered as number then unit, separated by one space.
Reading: 424.2059 kL
